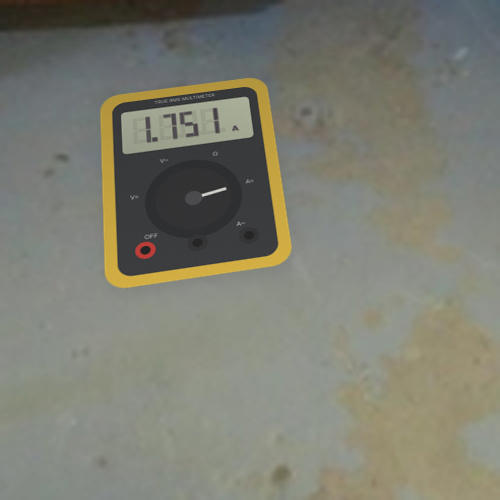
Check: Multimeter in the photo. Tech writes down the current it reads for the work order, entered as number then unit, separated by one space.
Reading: 1.751 A
